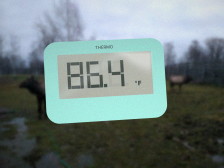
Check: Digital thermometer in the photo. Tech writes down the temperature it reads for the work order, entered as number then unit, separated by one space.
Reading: 86.4 °F
